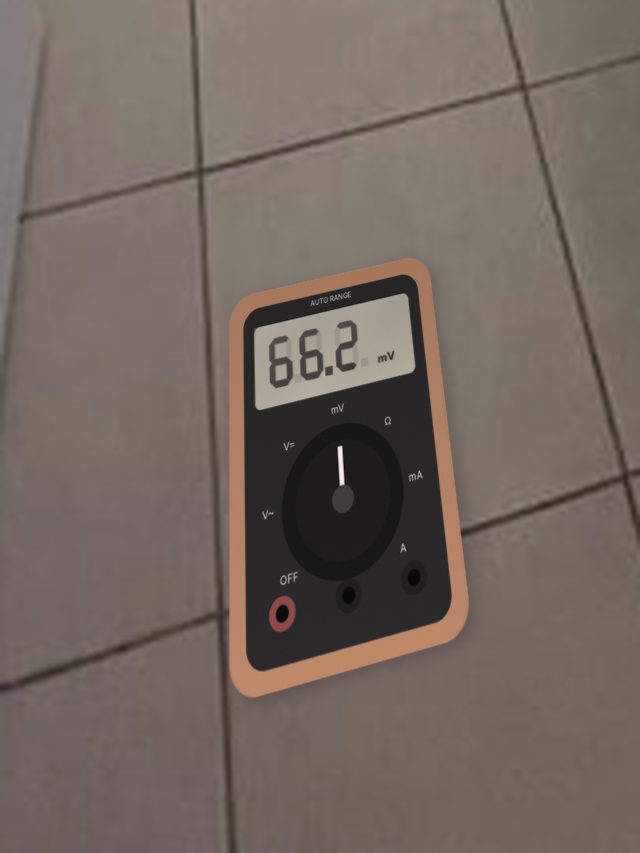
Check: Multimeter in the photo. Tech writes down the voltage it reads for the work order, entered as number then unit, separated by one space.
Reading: 66.2 mV
